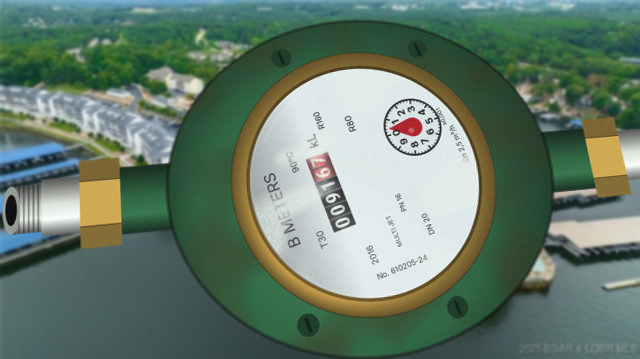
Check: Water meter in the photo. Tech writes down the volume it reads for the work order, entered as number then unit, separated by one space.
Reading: 91.670 kL
